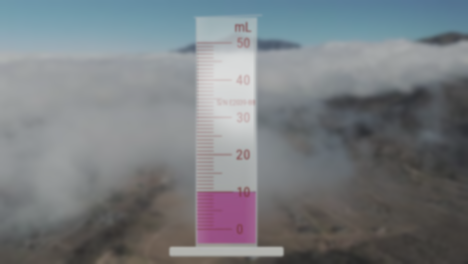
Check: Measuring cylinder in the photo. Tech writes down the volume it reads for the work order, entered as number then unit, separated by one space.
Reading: 10 mL
